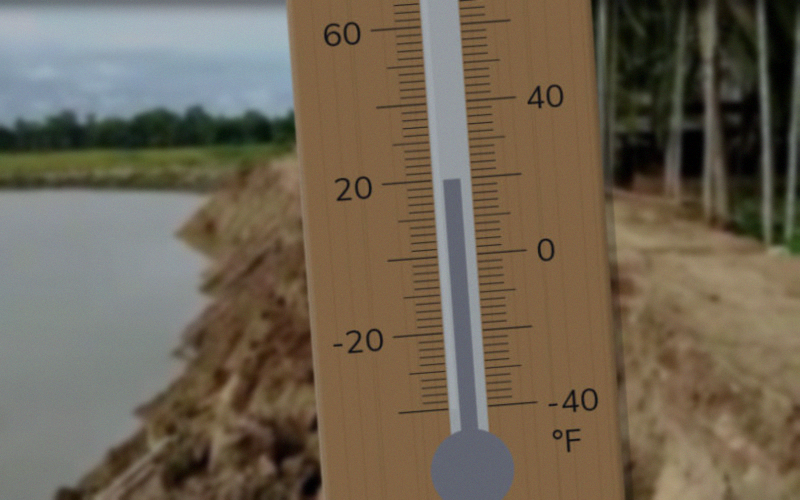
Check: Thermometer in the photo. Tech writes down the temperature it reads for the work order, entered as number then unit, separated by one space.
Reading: 20 °F
